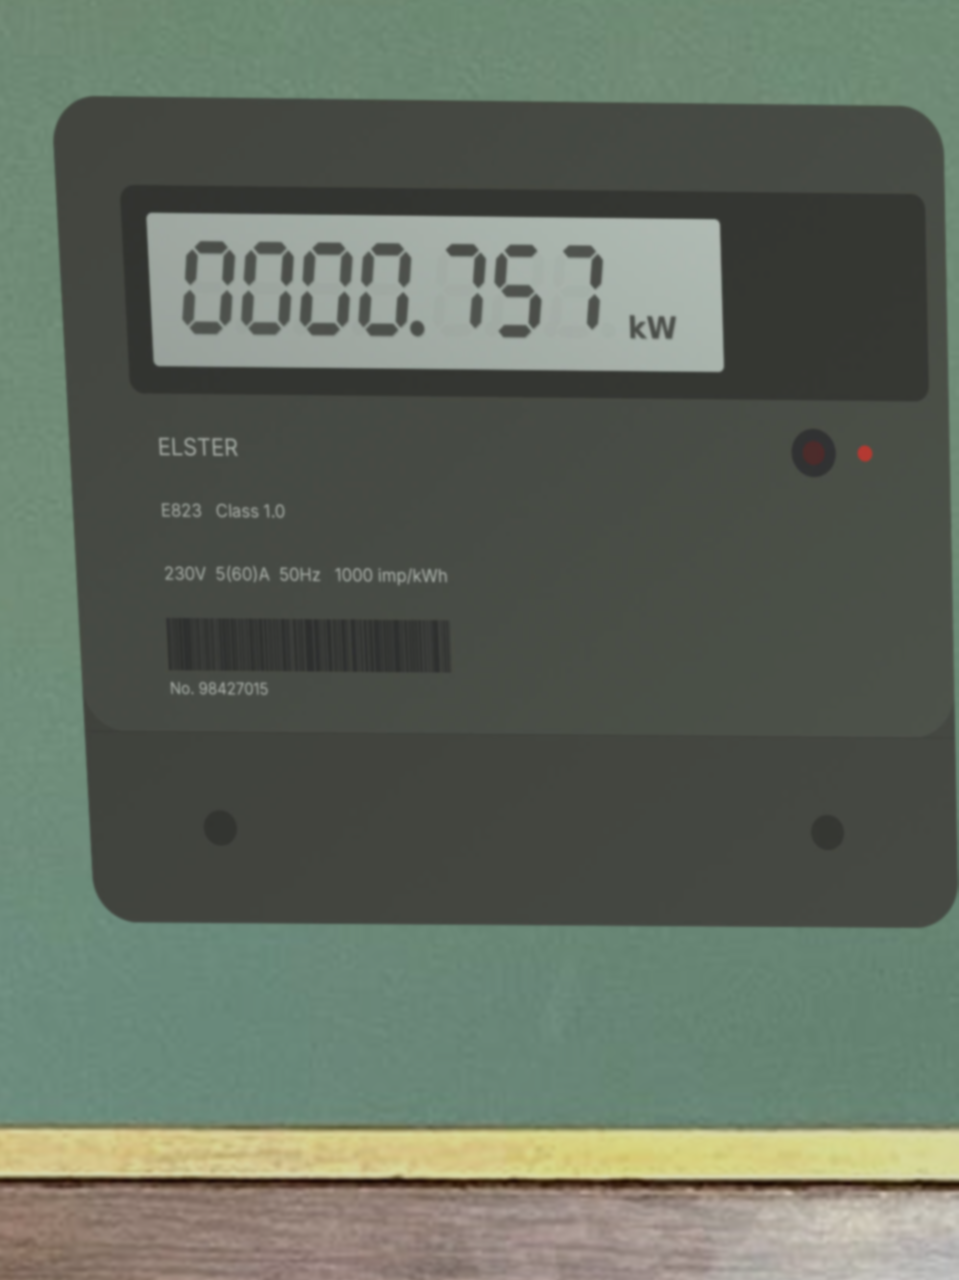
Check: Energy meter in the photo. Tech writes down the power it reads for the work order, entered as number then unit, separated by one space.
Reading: 0.757 kW
